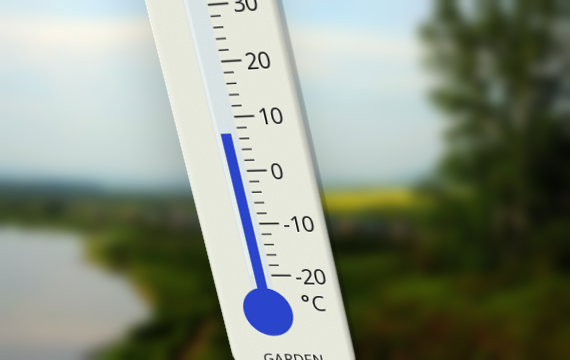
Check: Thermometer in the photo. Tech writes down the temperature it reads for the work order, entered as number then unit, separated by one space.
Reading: 7 °C
